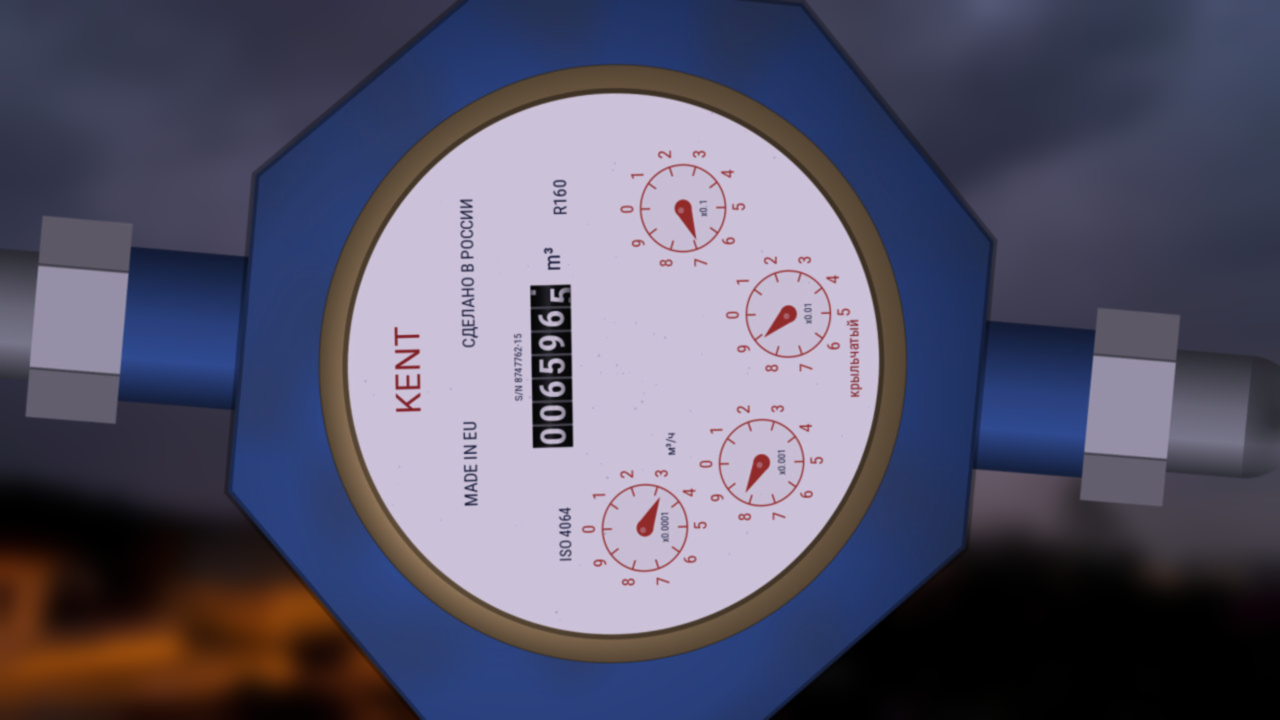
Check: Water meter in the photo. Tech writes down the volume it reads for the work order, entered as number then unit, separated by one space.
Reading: 65964.6883 m³
